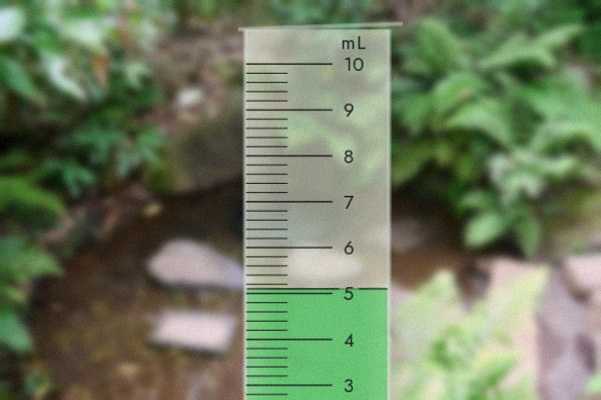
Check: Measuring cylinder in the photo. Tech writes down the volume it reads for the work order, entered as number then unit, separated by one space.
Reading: 5.1 mL
